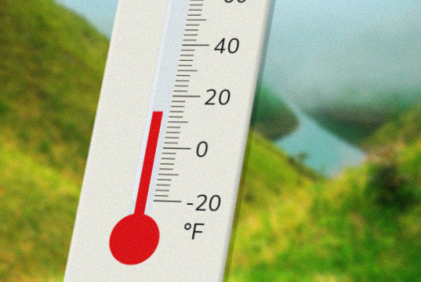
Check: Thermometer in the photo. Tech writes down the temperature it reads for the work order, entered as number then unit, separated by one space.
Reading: 14 °F
